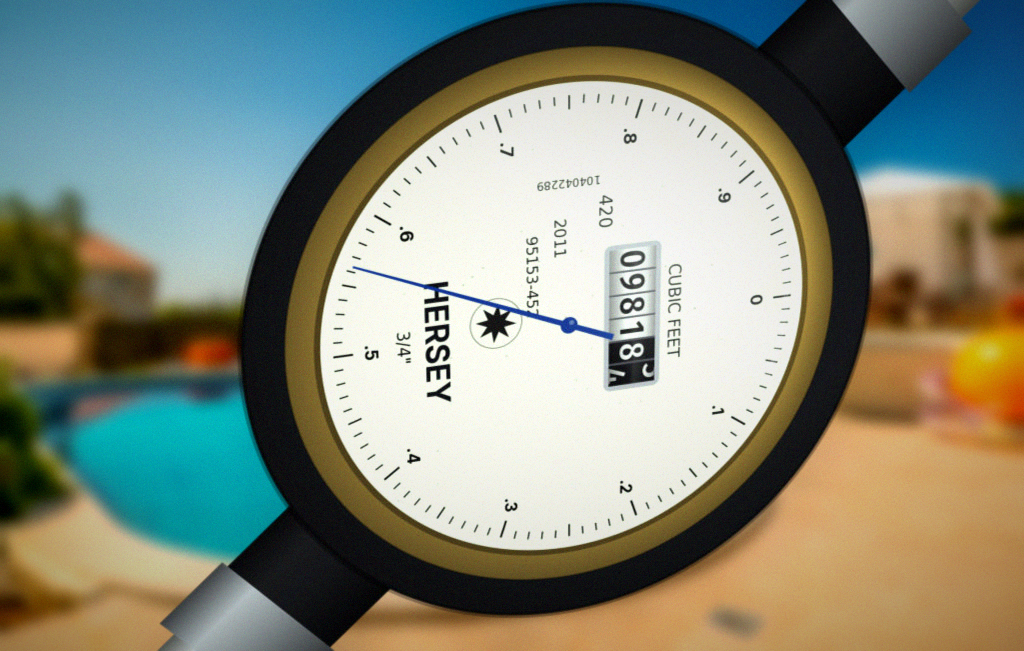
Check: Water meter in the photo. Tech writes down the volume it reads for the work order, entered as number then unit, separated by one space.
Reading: 98183.56 ft³
